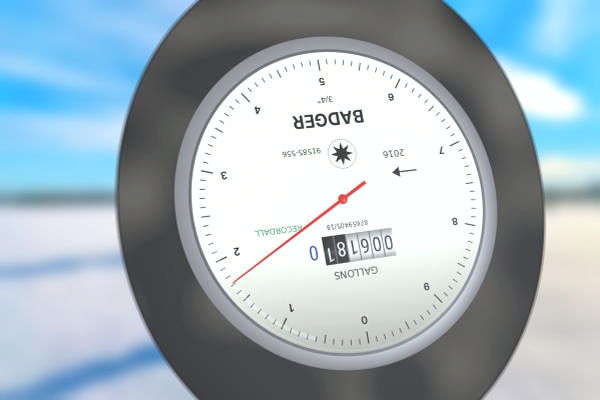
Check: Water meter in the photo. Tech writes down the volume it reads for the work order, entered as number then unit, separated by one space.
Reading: 61811.7 gal
